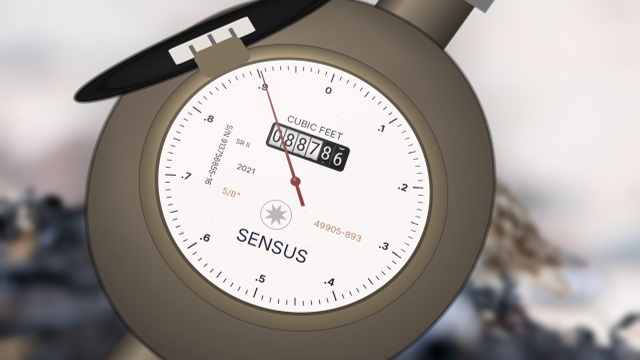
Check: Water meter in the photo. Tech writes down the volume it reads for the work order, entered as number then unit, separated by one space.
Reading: 88785.90 ft³
